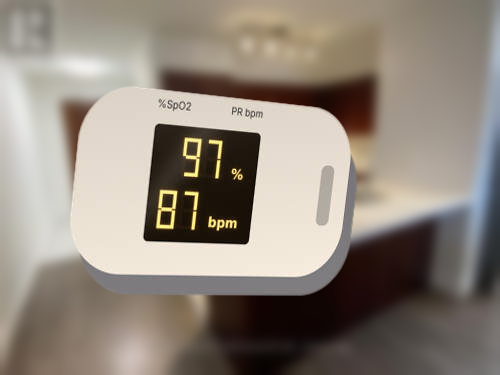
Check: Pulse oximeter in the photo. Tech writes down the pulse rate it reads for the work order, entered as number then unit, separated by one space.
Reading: 87 bpm
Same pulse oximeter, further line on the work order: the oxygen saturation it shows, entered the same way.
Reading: 97 %
